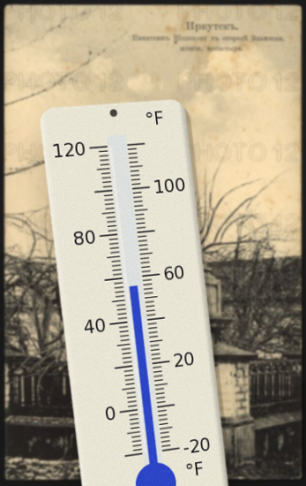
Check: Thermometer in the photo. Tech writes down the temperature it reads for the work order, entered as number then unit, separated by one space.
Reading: 56 °F
